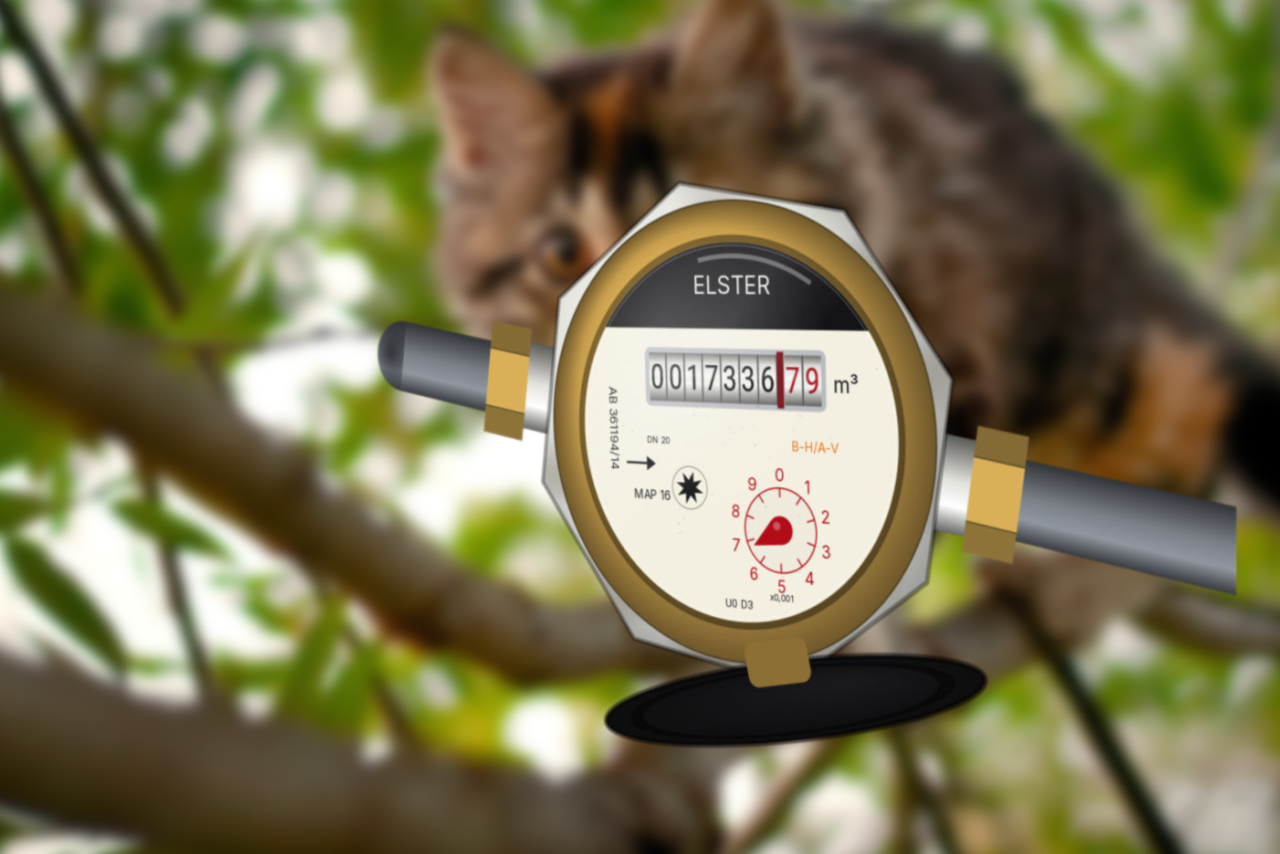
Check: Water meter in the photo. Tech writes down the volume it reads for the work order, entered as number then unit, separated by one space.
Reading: 17336.796 m³
